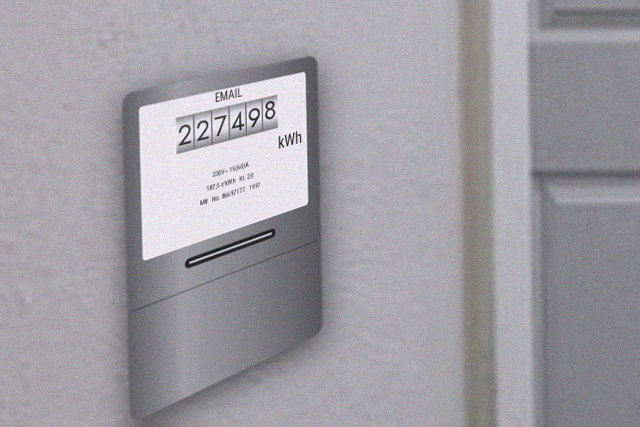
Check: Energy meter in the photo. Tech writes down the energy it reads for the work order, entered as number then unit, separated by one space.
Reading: 227498 kWh
